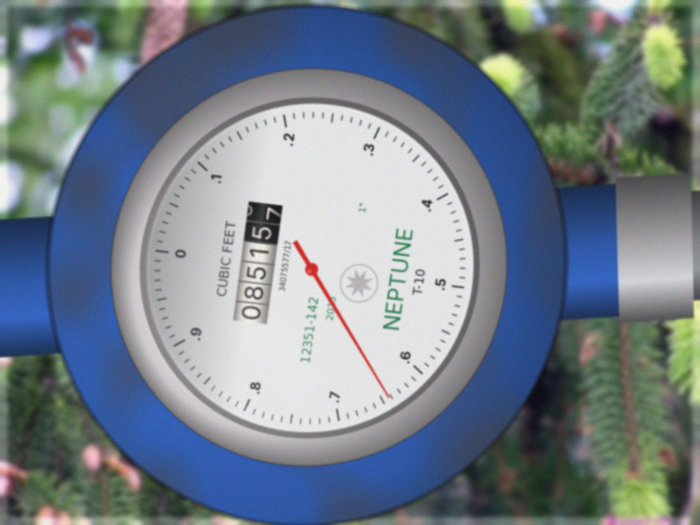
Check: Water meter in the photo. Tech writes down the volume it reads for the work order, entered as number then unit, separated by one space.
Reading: 85156.64 ft³
